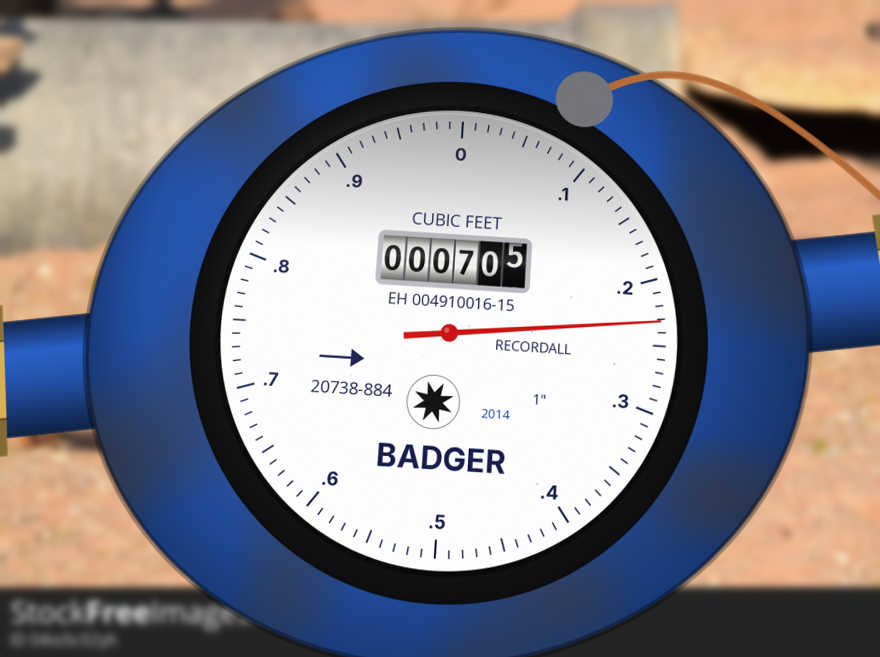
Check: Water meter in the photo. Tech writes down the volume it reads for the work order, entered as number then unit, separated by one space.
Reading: 705.23 ft³
